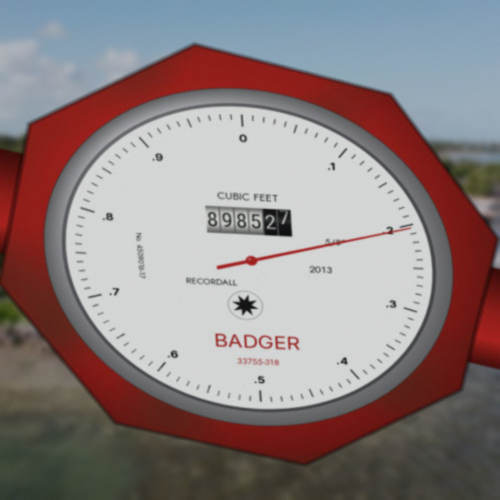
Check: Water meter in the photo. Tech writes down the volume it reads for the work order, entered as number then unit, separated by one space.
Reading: 898527.20 ft³
